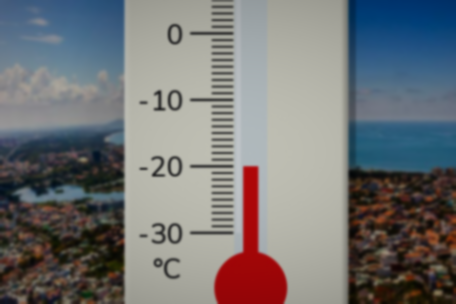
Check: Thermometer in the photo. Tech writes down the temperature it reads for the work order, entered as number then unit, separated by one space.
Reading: -20 °C
